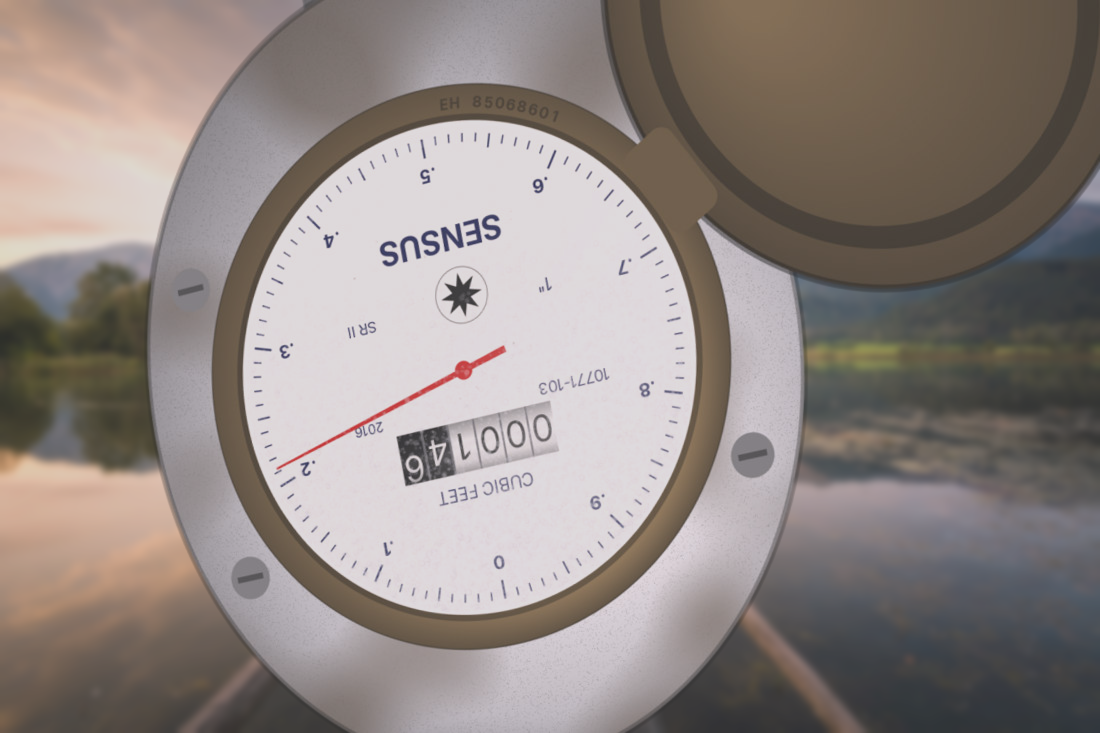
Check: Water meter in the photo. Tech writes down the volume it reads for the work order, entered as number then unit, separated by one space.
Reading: 146.21 ft³
